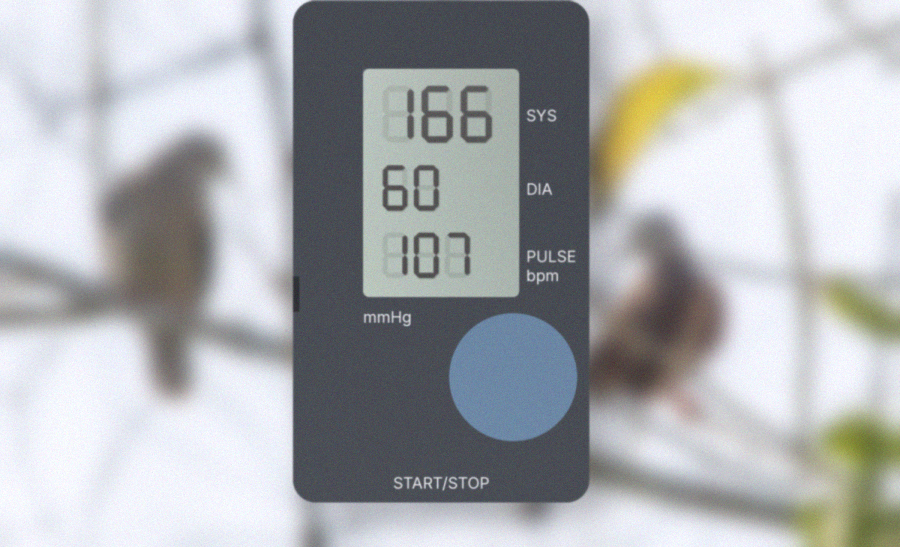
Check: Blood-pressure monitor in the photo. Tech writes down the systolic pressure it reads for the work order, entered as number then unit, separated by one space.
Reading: 166 mmHg
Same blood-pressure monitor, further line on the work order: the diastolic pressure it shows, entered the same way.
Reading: 60 mmHg
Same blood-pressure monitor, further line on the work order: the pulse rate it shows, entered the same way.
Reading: 107 bpm
